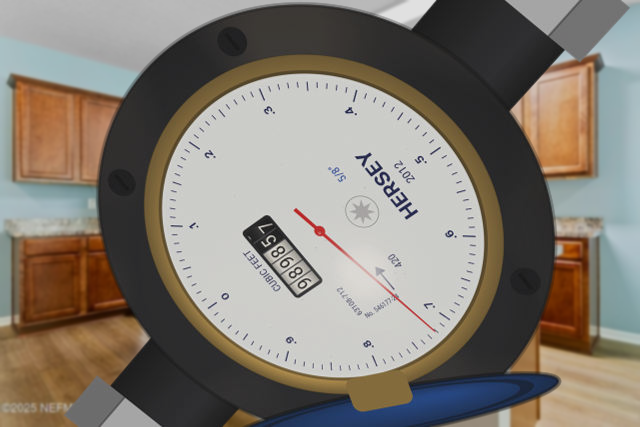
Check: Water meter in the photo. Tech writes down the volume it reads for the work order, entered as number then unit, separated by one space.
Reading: 989856.72 ft³
